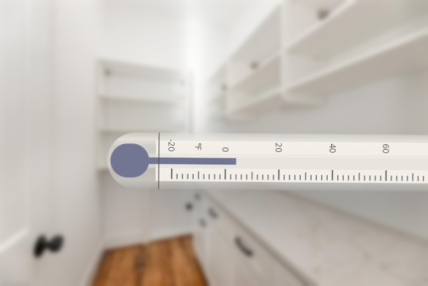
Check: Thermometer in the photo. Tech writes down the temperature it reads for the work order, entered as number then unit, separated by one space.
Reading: 4 °F
